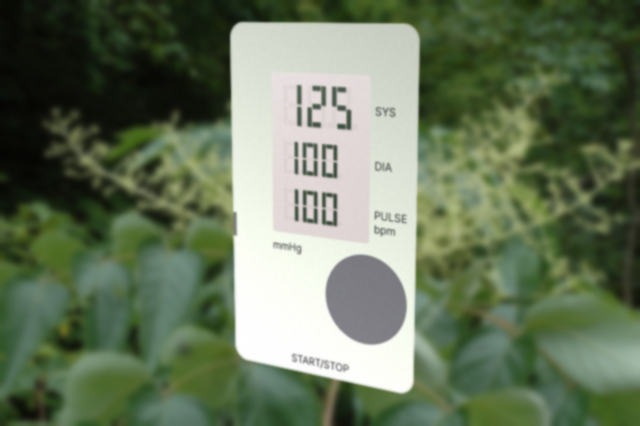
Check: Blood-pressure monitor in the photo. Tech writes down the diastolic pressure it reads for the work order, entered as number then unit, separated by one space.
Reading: 100 mmHg
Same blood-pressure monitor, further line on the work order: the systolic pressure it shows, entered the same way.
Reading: 125 mmHg
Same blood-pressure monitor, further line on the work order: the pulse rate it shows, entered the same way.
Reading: 100 bpm
